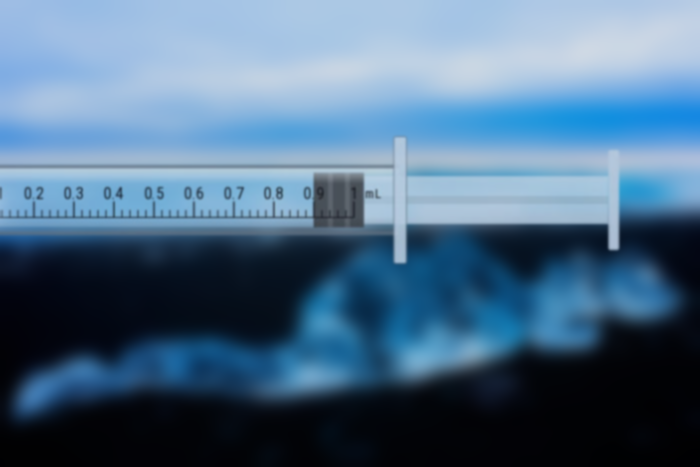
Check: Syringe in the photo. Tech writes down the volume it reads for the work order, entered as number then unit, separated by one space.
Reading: 0.9 mL
